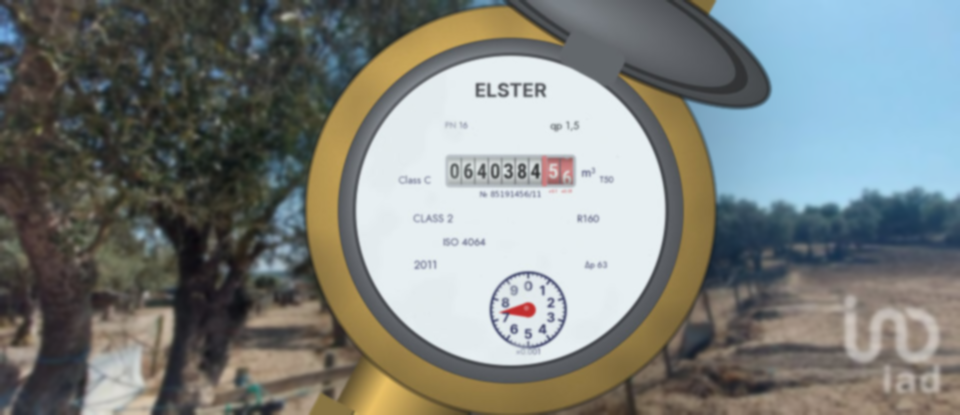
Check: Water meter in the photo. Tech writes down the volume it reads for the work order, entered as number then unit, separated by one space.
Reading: 640384.557 m³
